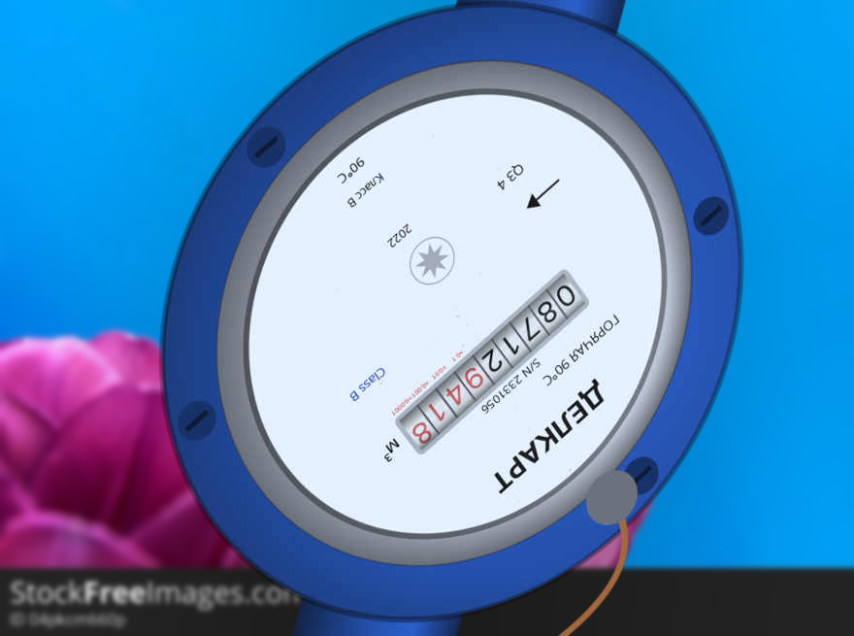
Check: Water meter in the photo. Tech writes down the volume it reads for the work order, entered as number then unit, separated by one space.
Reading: 8712.9418 m³
